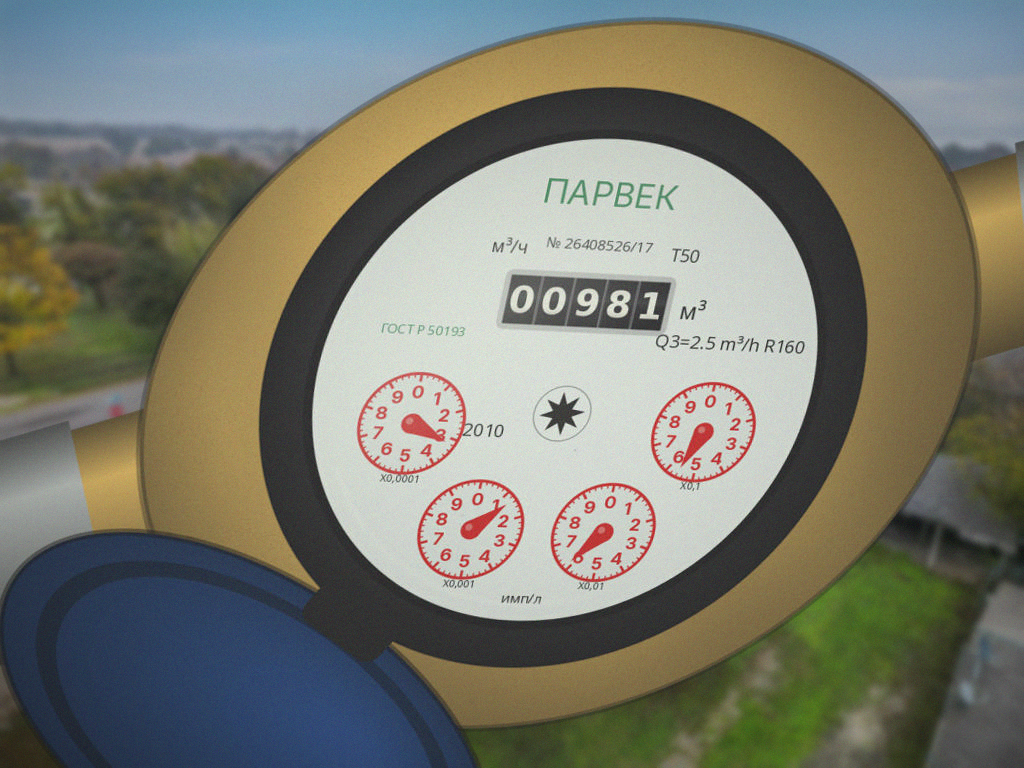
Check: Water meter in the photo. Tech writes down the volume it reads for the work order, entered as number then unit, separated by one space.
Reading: 981.5613 m³
